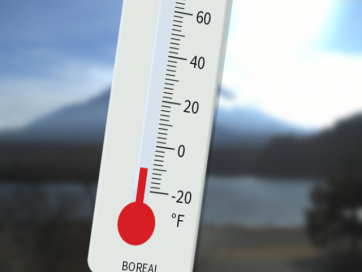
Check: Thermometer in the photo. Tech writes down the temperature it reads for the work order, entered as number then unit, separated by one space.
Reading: -10 °F
